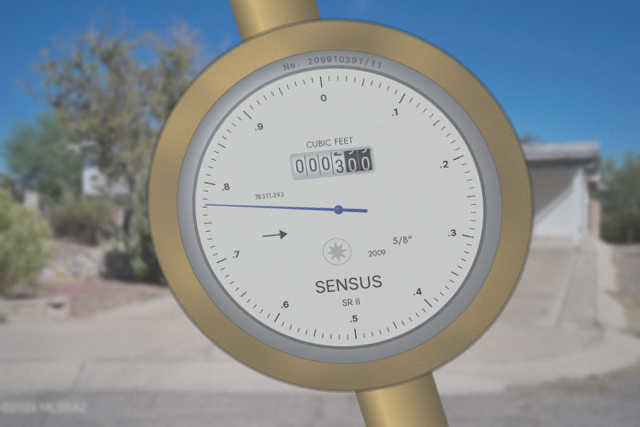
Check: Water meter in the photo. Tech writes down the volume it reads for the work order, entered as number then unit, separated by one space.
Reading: 299.77 ft³
